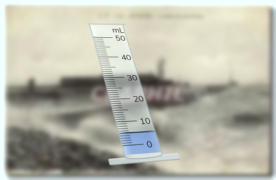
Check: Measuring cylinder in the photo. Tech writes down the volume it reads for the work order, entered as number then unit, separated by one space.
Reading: 5 mL
